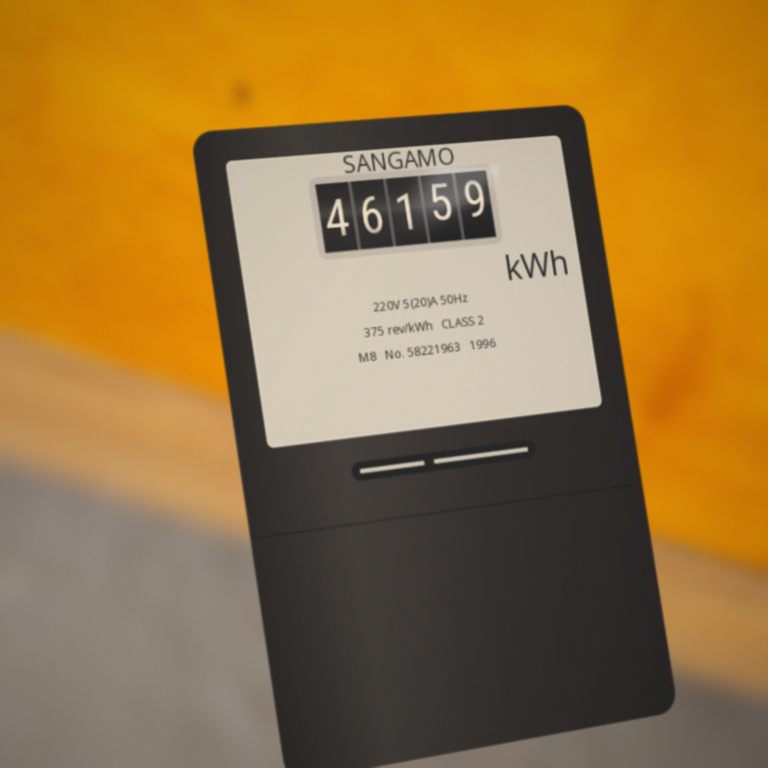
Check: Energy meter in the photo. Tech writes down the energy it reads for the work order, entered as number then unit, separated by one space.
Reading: 46159 kWh
